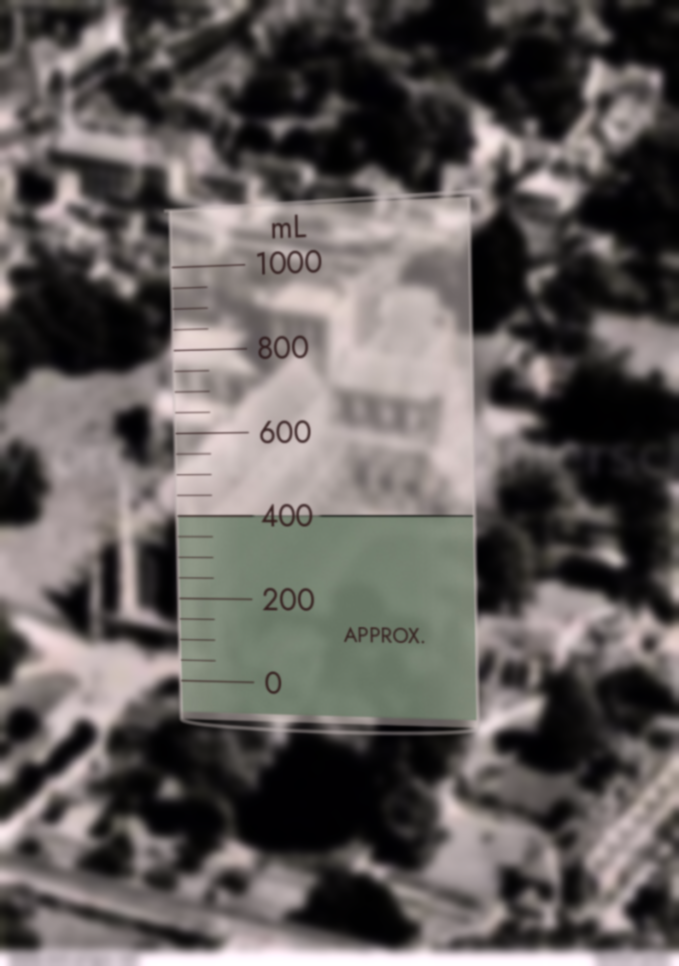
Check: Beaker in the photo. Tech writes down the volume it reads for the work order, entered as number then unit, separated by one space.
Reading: 400 mL
